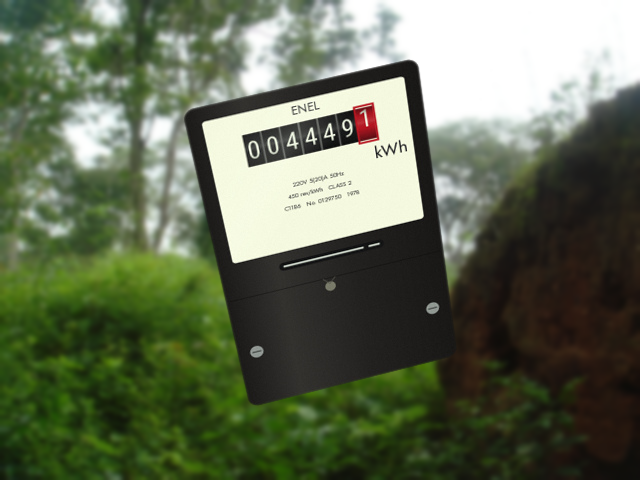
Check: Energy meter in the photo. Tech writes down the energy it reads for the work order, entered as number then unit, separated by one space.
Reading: 4449.1 kWh
